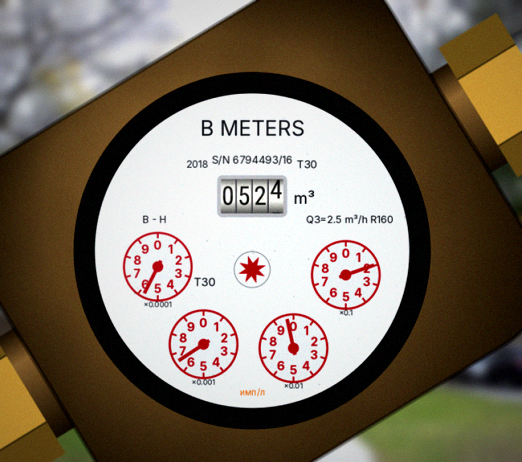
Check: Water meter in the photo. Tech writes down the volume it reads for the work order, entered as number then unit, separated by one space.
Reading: 524.1965 m³
